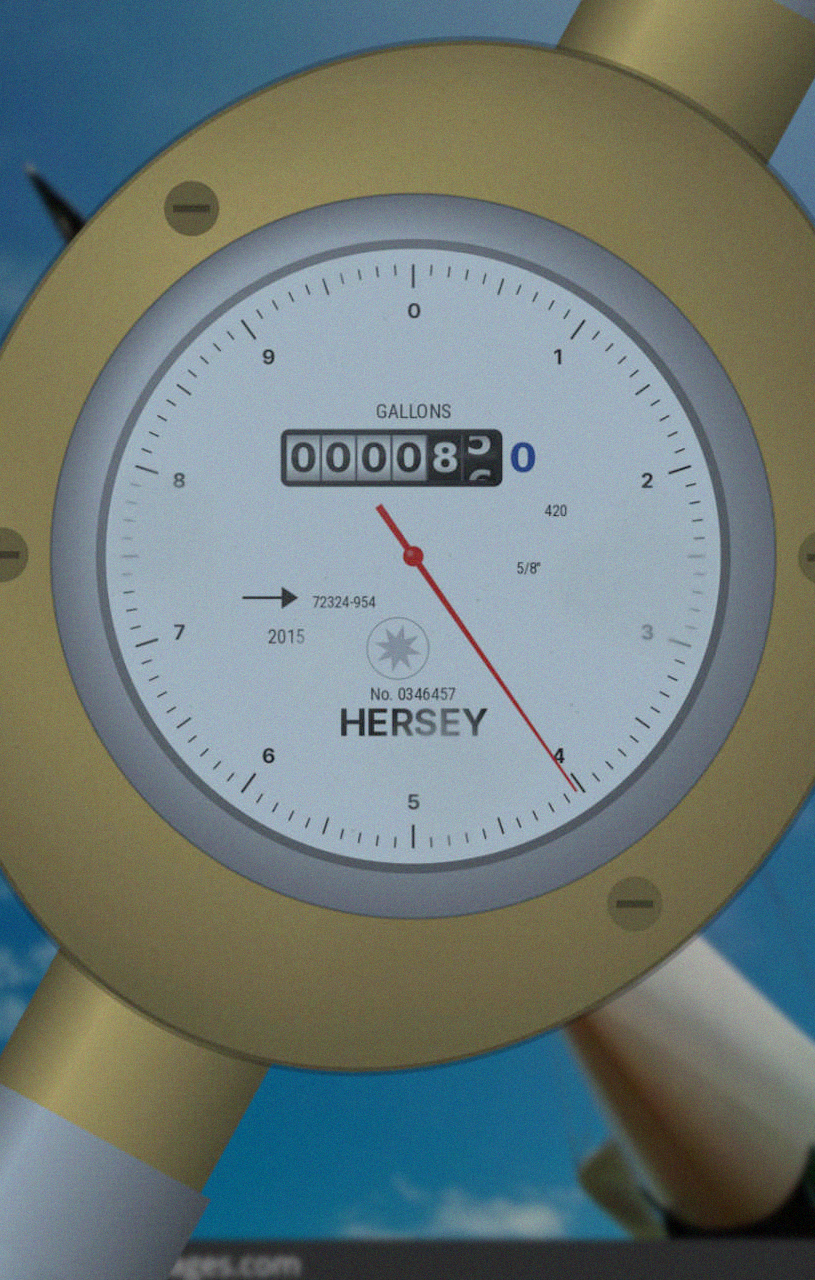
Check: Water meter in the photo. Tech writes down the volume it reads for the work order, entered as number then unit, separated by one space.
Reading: 854.0 gal
